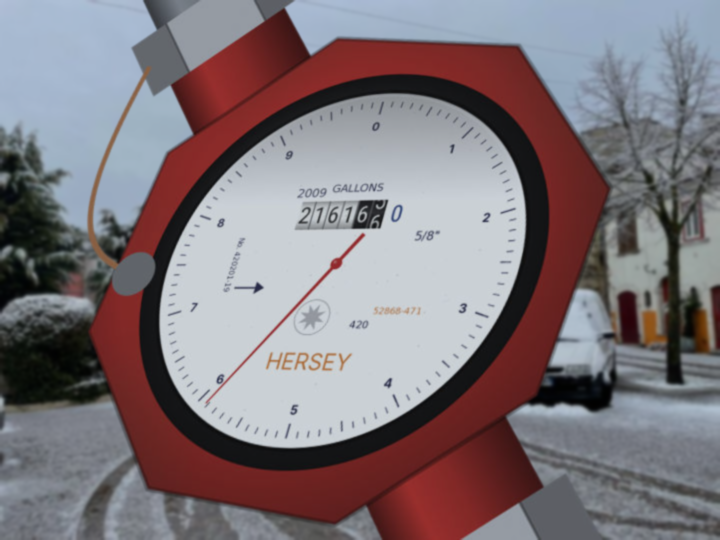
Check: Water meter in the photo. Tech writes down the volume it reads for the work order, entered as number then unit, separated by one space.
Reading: 2161655.9 gal
